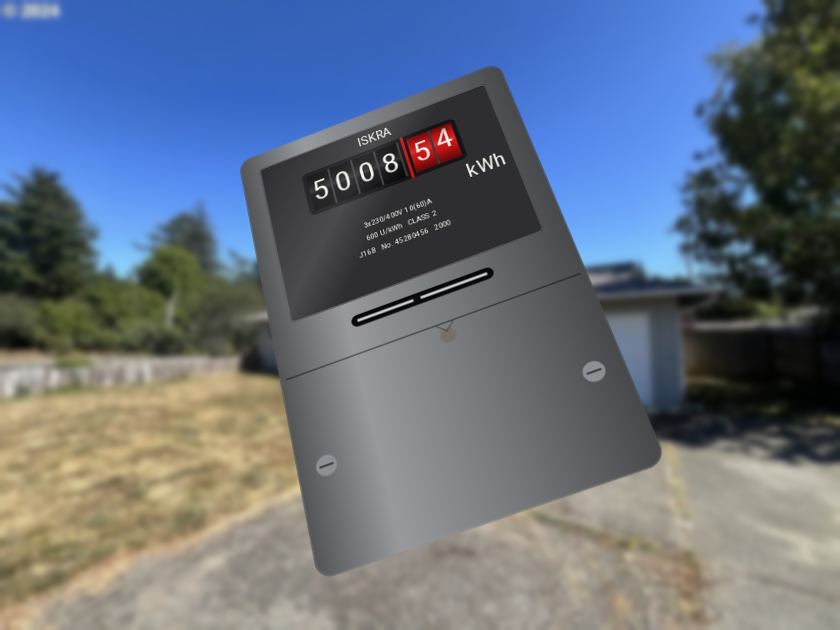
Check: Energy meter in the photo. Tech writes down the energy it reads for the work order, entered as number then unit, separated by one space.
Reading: 5008.54 kWh
